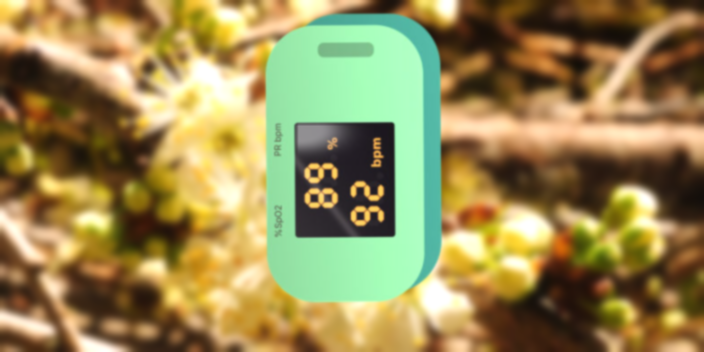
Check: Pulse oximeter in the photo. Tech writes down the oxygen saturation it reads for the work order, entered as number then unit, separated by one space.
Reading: 89 %
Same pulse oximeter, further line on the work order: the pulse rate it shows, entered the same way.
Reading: 92 bpm
